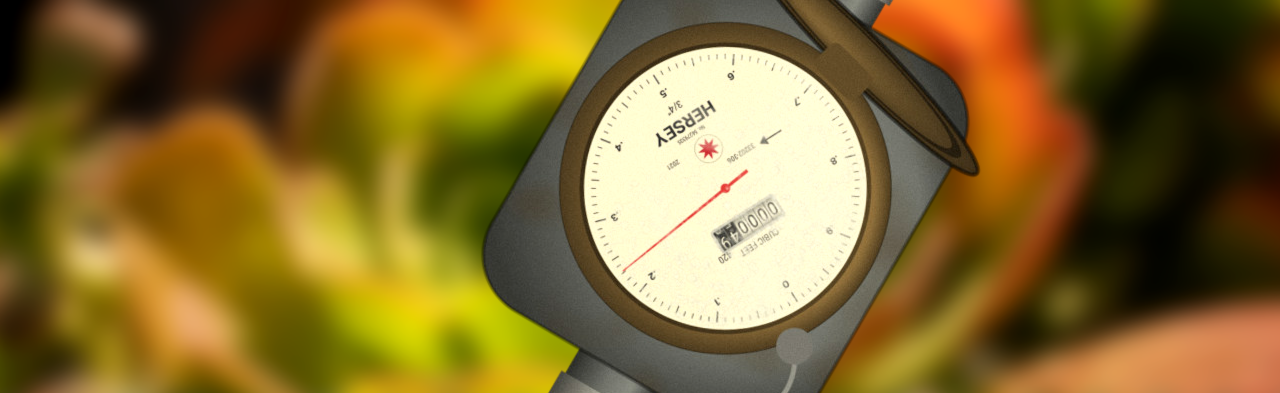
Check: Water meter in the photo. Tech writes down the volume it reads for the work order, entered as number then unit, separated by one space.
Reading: 49.23 ft³
